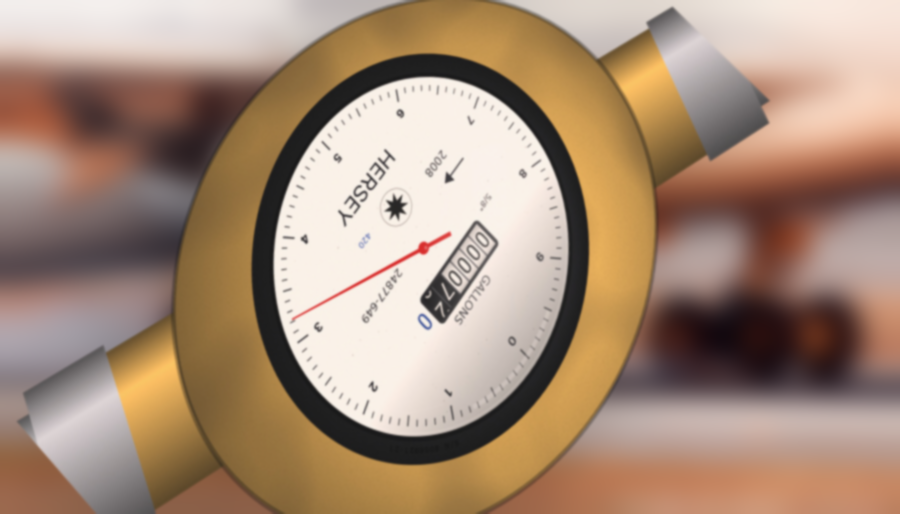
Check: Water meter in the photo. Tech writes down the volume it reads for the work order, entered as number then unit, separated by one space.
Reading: 723.2 gal
